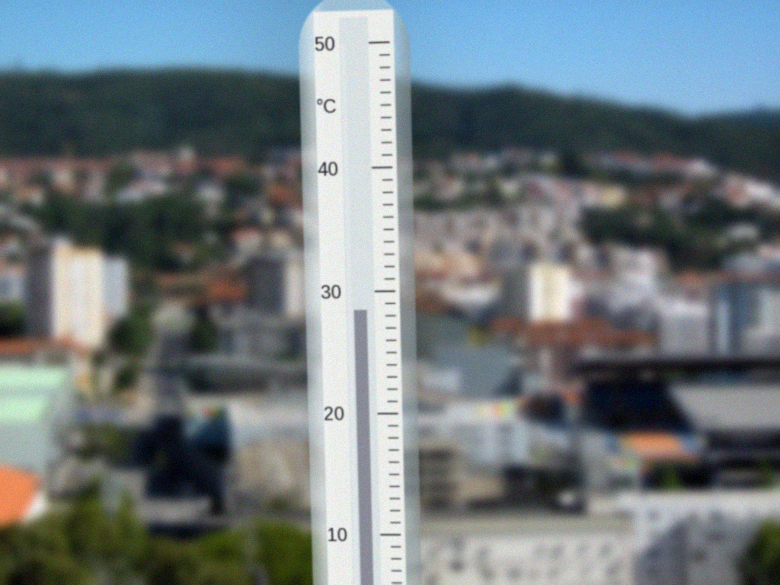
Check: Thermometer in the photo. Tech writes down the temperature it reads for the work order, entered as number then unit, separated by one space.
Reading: 28.5 °C
